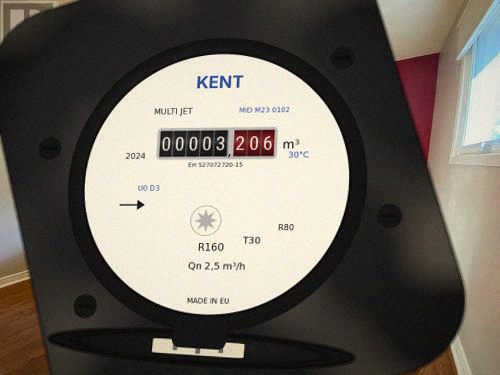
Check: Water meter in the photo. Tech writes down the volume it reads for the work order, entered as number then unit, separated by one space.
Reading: 3.206 m³
